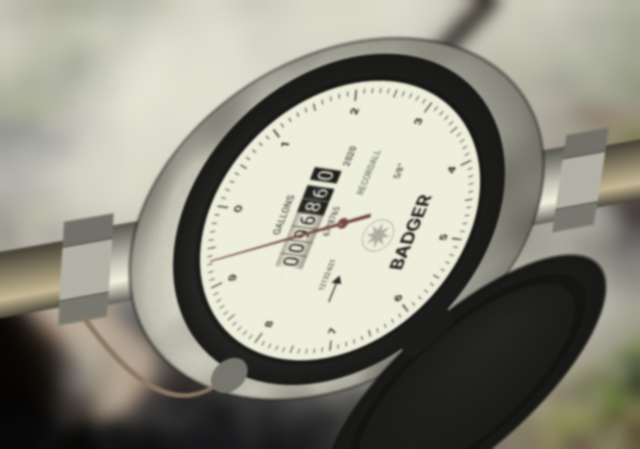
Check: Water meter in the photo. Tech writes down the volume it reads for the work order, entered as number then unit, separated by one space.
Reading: 96859.3 gal
